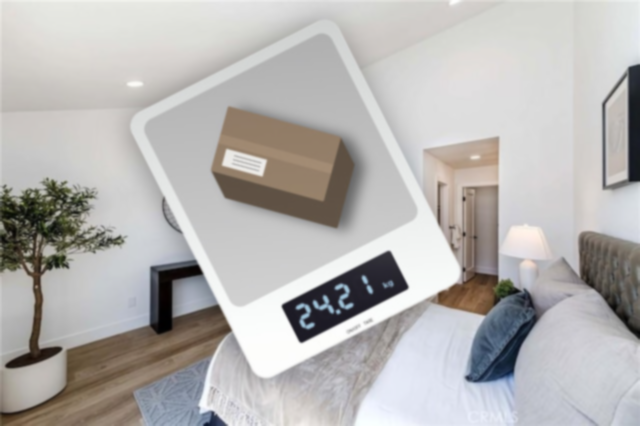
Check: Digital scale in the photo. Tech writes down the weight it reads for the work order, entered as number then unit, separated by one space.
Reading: 24.21 kg
